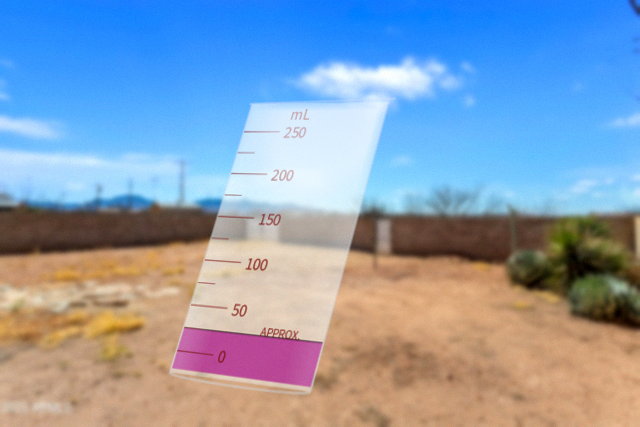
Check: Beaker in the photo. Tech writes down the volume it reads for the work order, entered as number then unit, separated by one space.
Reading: 25 mL
